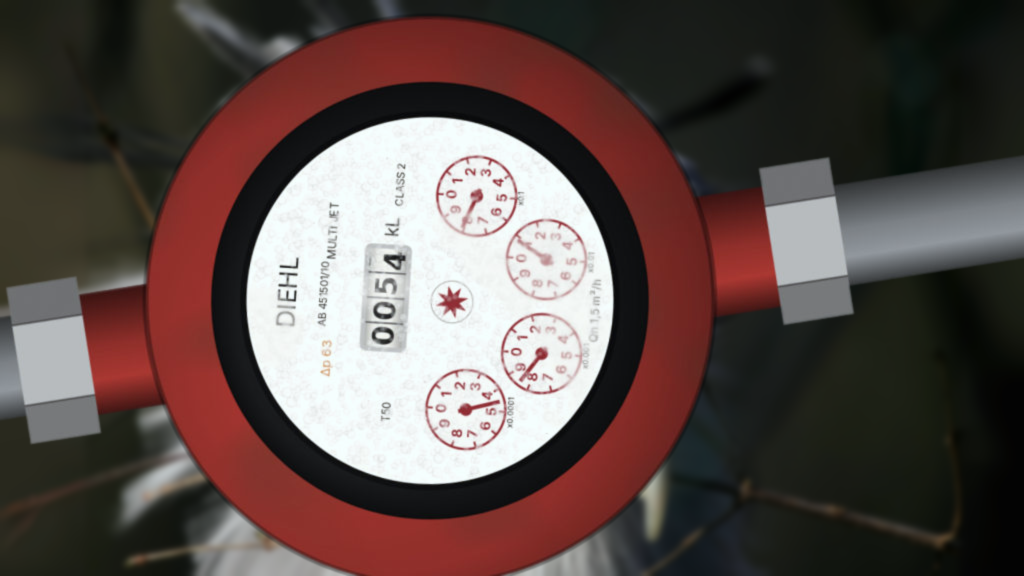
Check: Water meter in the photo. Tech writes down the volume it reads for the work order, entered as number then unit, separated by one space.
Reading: 53.8084 kL
